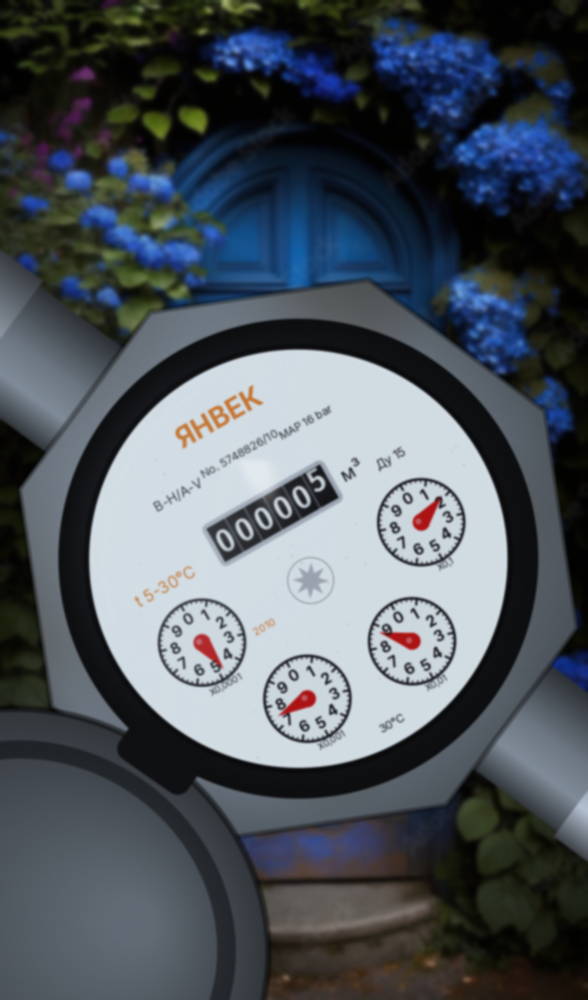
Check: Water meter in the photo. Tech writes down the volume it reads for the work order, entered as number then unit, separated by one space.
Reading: 5.1874 m³
